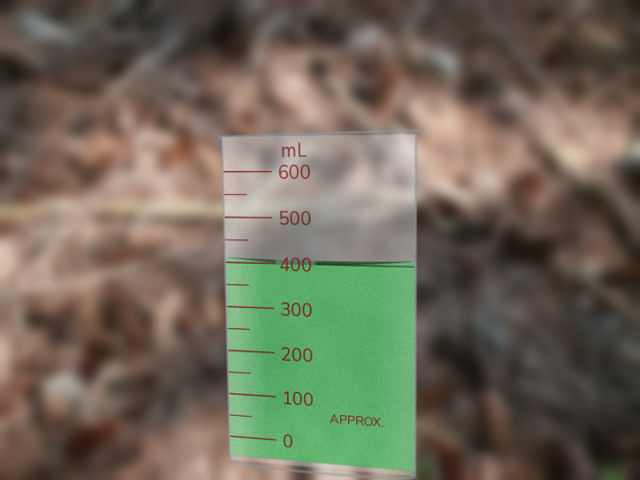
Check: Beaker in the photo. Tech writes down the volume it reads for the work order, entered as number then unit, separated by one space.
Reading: 400 mL
